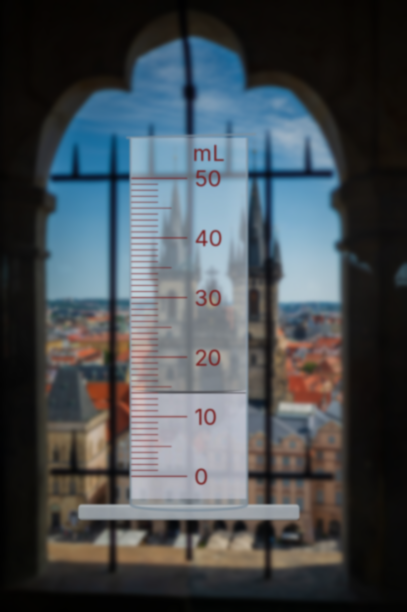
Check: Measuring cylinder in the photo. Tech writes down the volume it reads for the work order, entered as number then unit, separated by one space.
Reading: 14 mL
